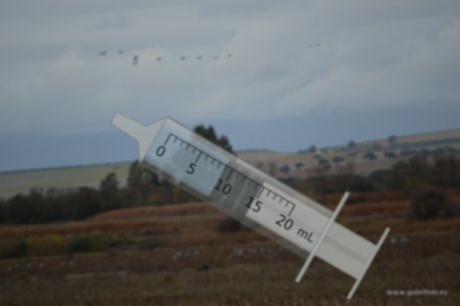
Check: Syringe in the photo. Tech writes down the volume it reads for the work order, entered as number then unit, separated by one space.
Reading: 9 mL
